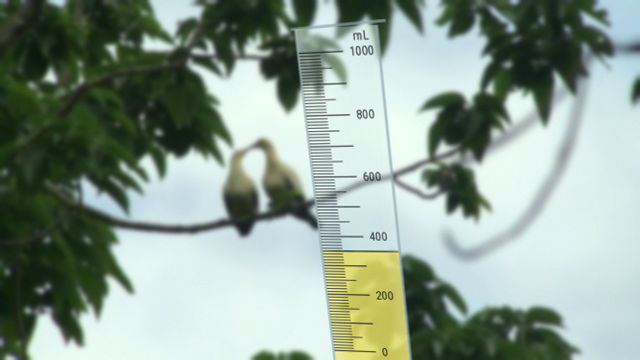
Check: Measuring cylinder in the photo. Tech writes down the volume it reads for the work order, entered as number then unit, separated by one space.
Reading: 350 mL
